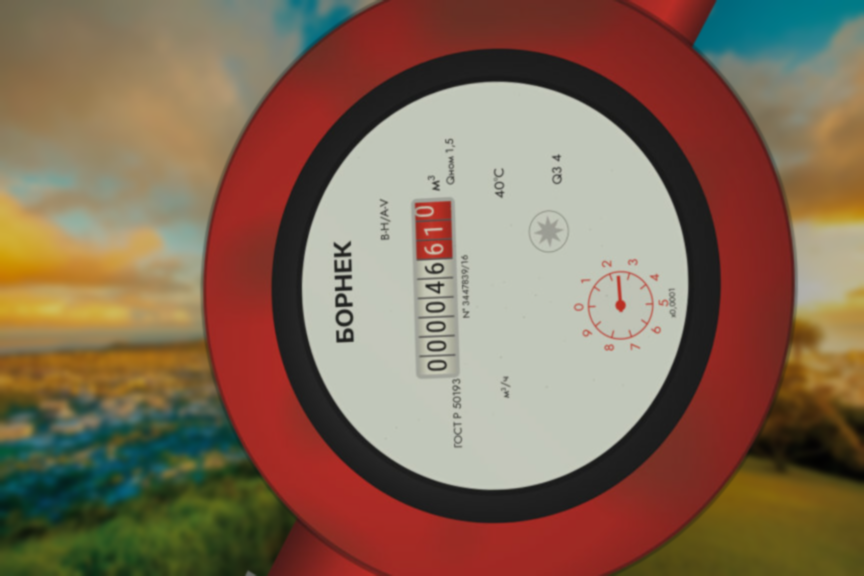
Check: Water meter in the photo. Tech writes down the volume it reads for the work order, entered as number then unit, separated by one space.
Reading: 46.6102 m³
